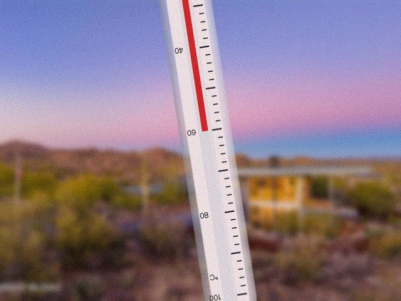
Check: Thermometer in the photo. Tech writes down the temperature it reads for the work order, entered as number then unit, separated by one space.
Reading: 60 °C
